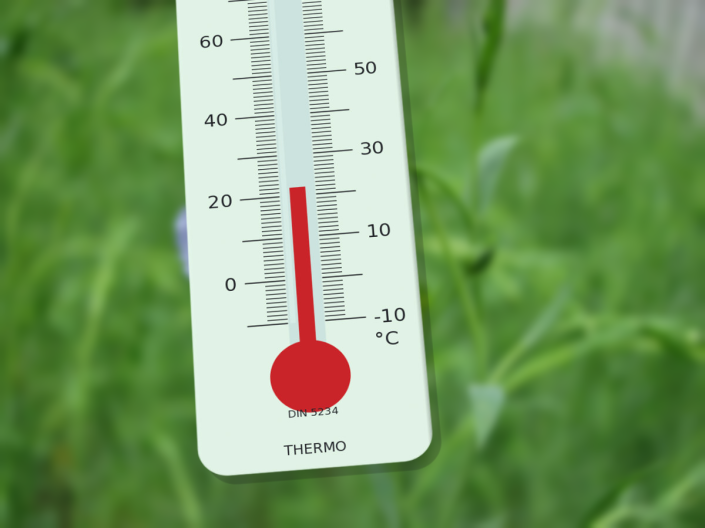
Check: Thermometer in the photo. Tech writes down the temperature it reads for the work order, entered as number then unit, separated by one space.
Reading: 22 °C
